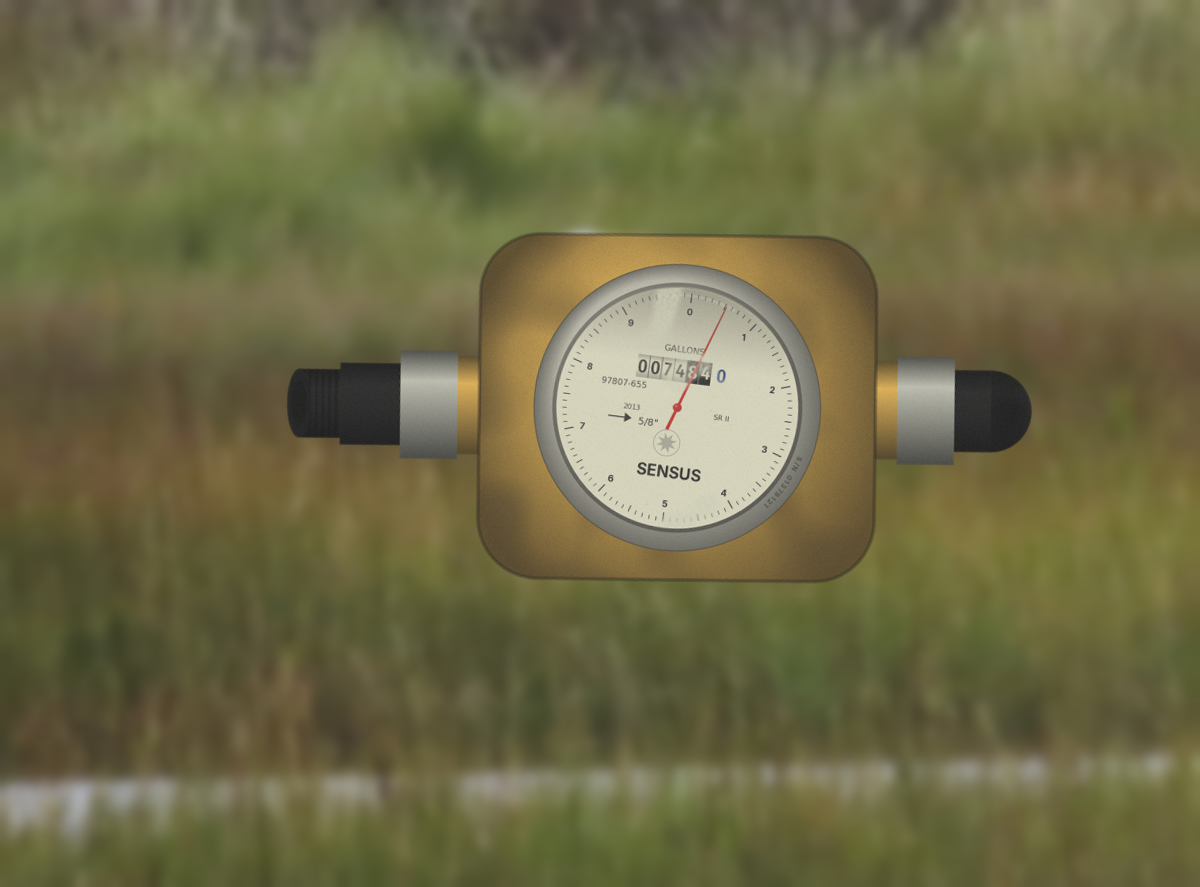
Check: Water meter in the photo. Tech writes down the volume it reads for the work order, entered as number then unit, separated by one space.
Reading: 74840.5 gal
